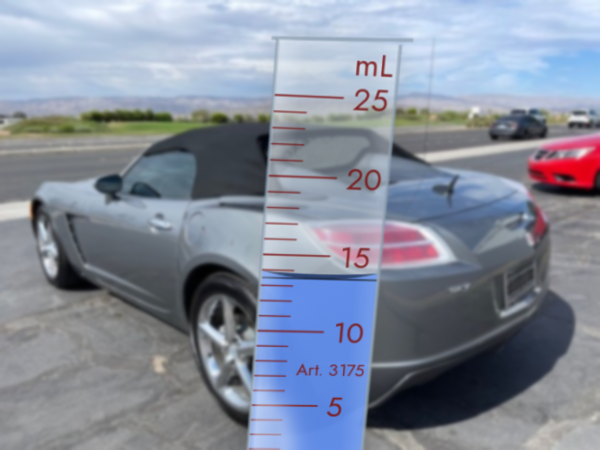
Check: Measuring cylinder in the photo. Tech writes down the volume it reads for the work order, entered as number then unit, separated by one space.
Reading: 13.5 mL
